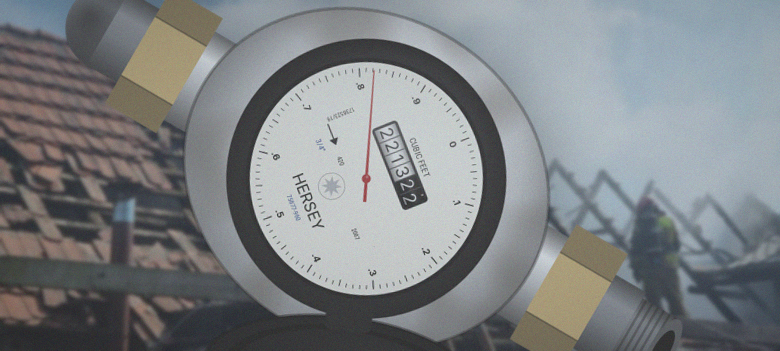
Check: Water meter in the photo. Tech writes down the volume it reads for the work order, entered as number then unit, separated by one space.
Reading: 221321.82 ft³
